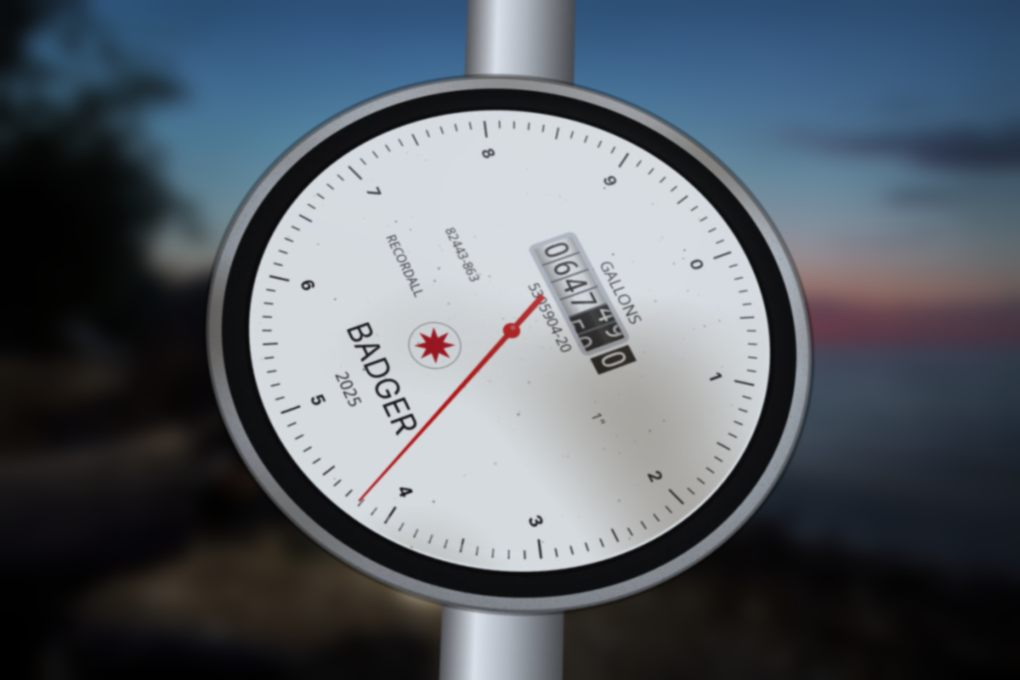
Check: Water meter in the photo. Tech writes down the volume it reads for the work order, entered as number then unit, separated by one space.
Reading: 647494.2 gal
